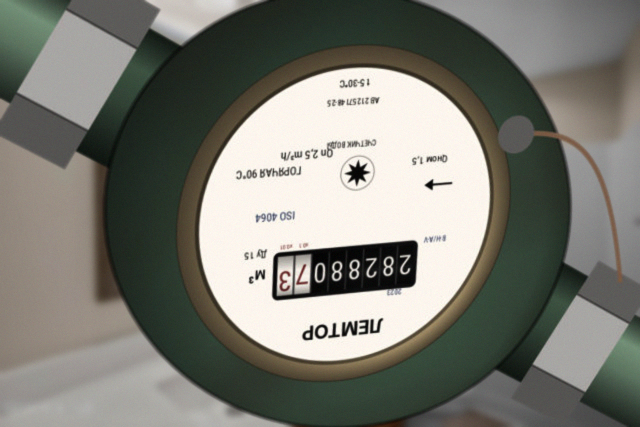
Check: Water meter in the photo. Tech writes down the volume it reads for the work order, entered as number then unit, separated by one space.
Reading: 282880.73 m³
